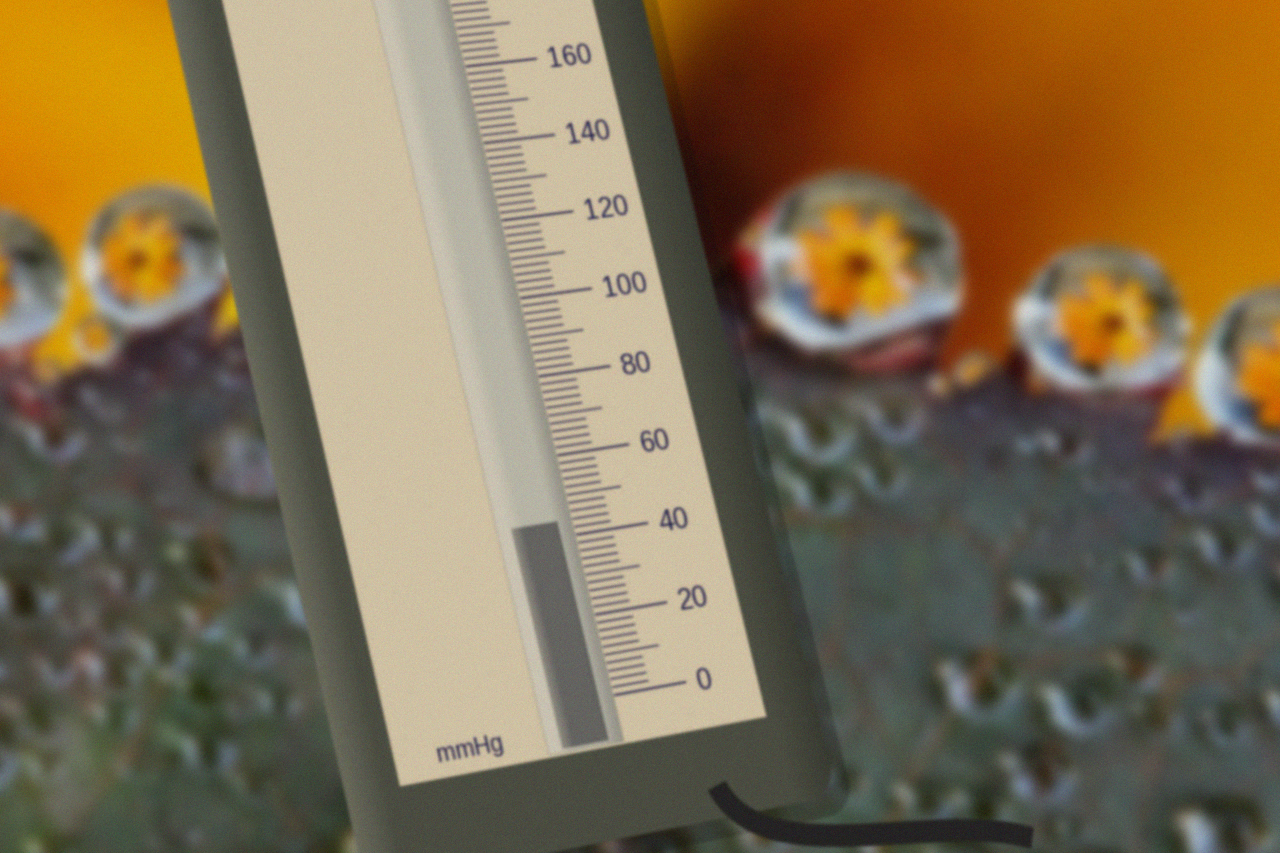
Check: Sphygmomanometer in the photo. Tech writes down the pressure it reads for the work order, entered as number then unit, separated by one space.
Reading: 44 mmHg
